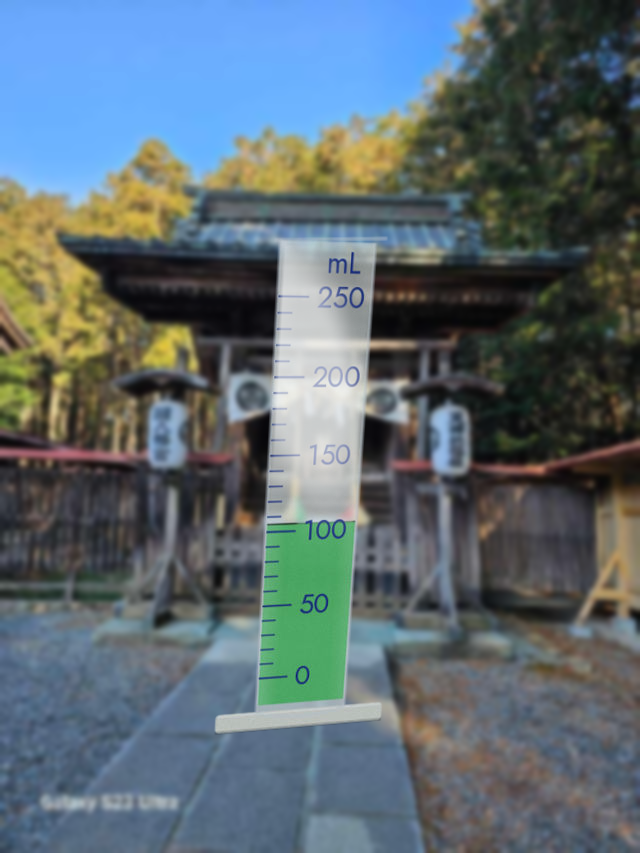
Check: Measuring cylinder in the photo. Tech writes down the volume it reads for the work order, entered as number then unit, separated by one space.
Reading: 105 mL
